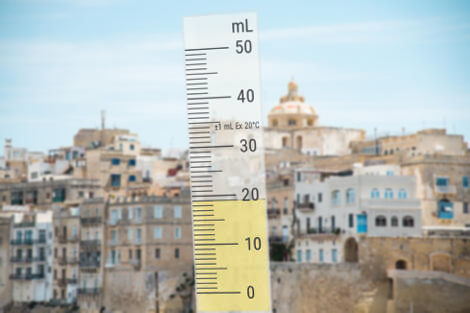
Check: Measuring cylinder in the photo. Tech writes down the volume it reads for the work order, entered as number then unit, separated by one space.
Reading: 19 mL
